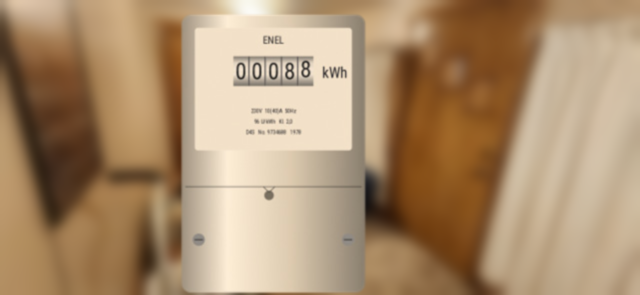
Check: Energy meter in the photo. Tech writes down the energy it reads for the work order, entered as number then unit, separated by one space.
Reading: 88 kWh
